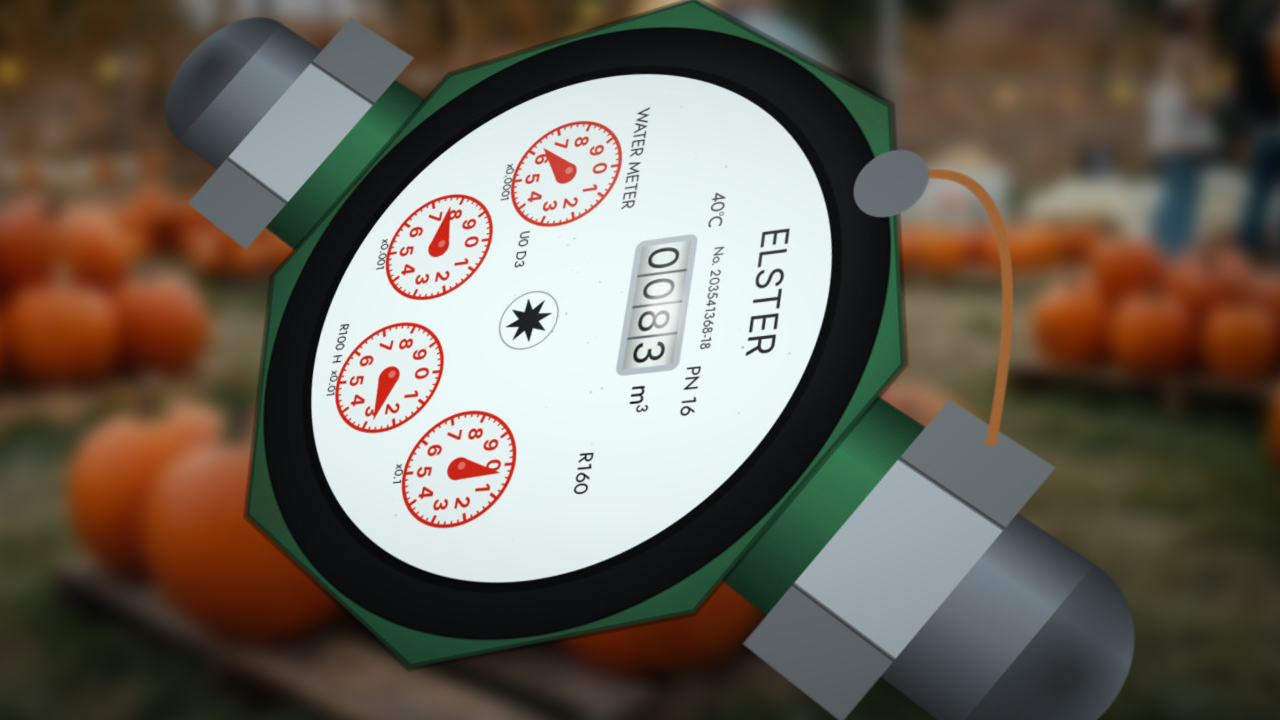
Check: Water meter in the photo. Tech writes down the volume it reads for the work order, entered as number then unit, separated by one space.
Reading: 83.0276 m³
